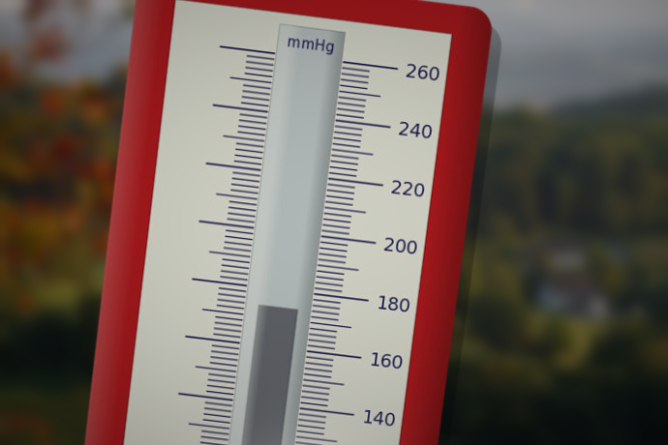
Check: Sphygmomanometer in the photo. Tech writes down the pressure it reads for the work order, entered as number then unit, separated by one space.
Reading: 174 mmHg
